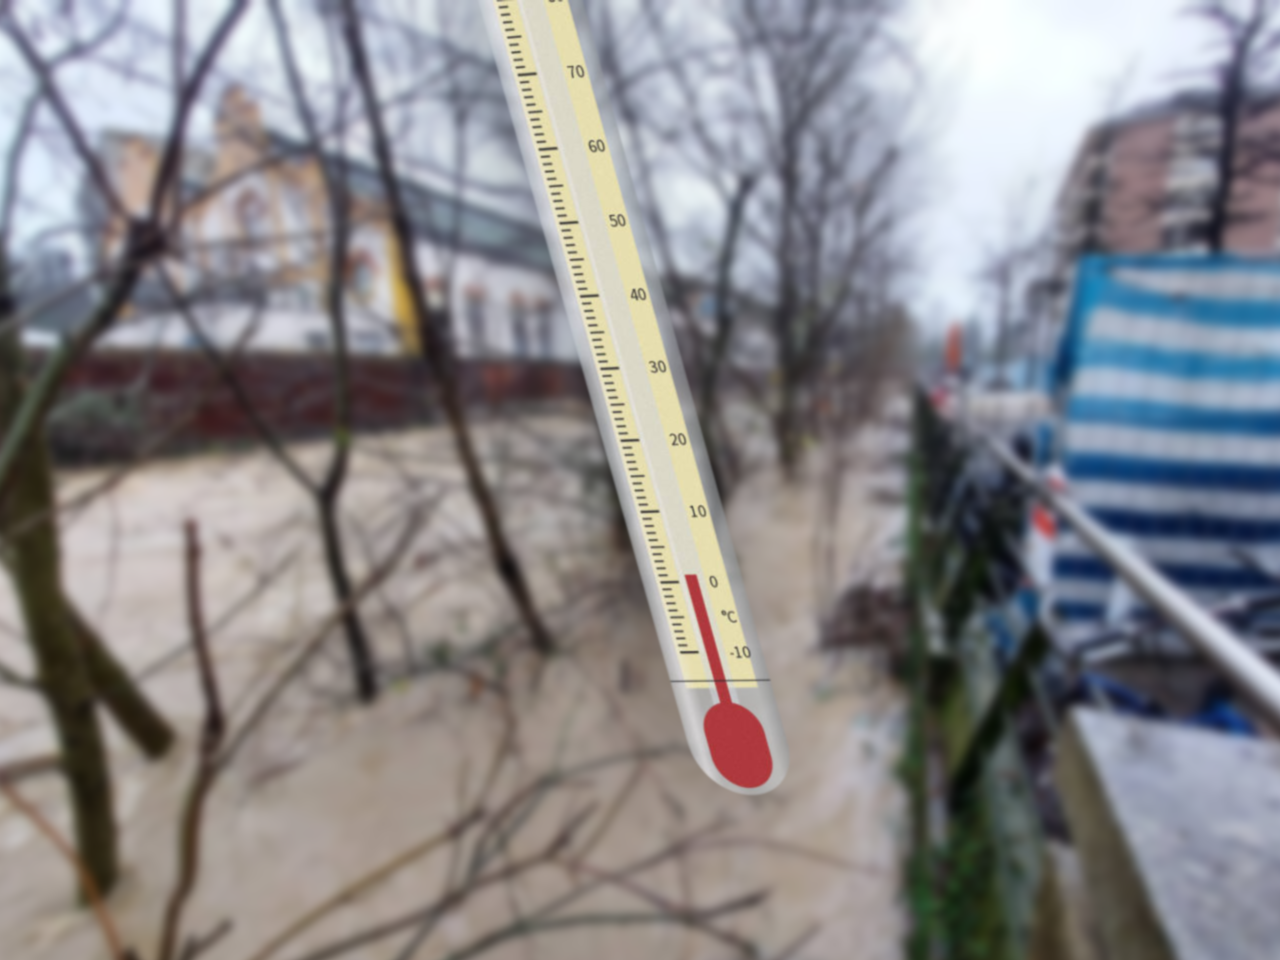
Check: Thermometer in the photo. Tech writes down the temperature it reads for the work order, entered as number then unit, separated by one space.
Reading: 1 °C
